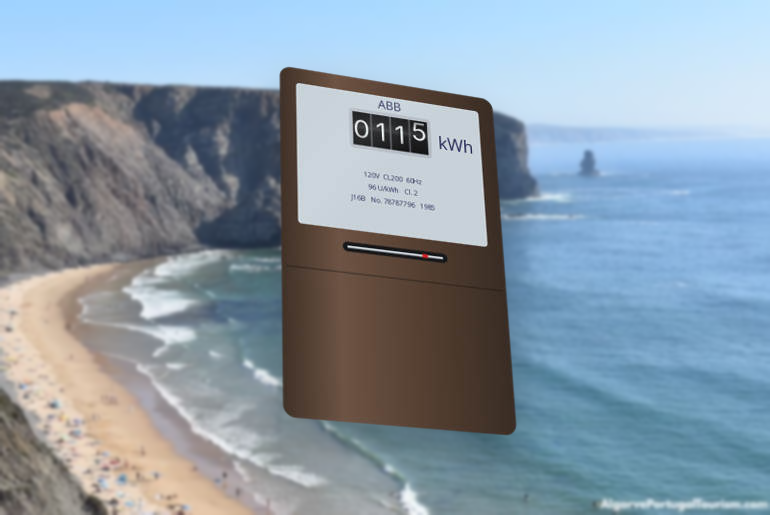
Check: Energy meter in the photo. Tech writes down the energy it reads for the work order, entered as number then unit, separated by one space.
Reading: 115 kWh
